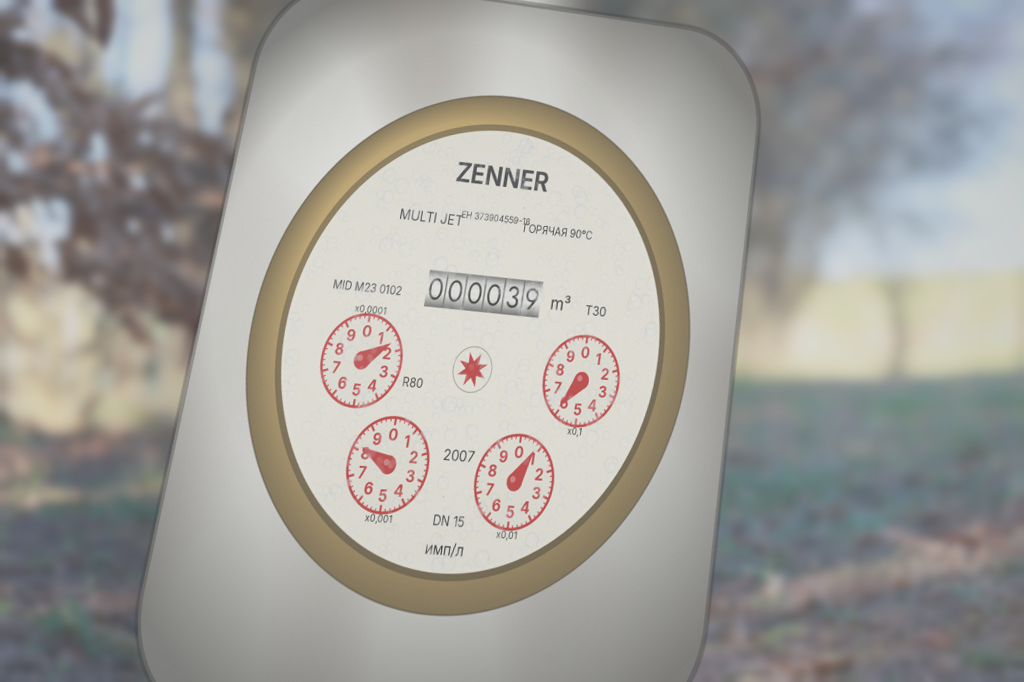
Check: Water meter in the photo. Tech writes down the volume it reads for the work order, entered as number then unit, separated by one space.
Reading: 39.6081 m³
